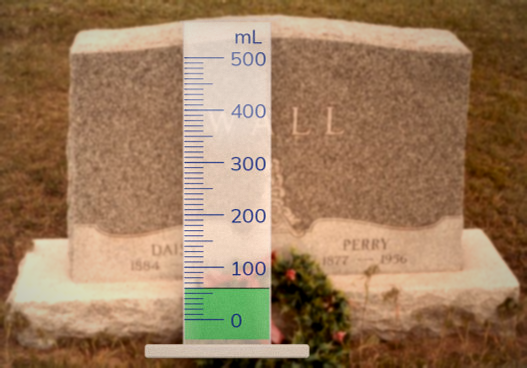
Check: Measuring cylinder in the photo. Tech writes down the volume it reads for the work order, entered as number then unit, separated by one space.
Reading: 60 mL
